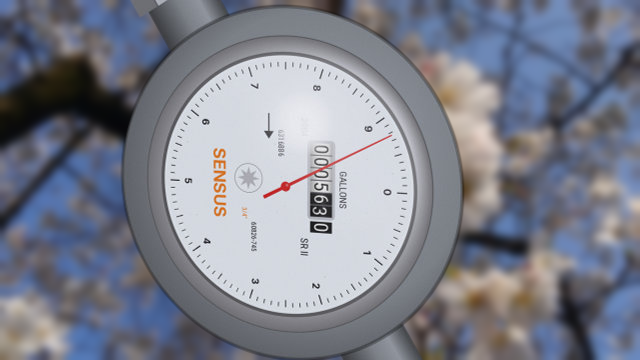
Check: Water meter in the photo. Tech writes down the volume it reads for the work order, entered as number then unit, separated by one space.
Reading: 5629.2 gal
